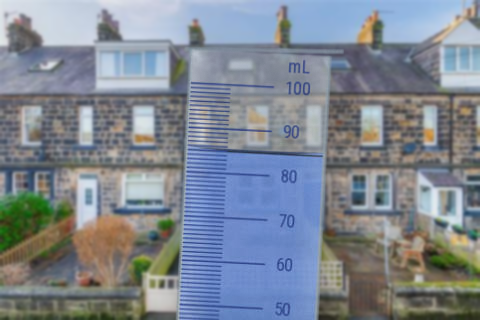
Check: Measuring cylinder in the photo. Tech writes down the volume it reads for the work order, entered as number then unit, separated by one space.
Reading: 85 mL
